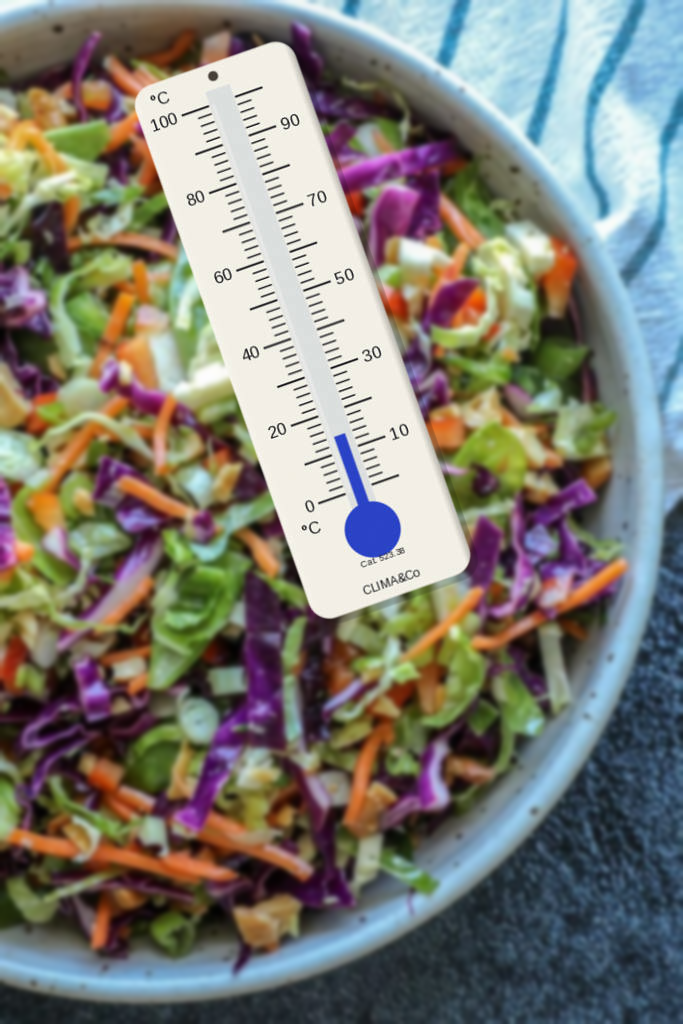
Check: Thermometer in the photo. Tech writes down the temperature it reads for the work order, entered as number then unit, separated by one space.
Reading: 14 °C
